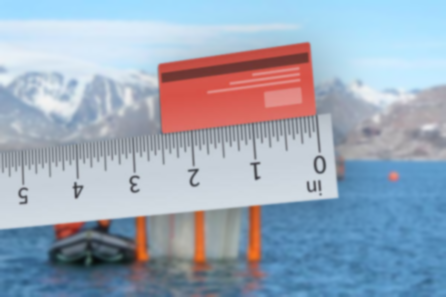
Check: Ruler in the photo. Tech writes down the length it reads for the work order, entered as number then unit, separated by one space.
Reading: 2.5 in
